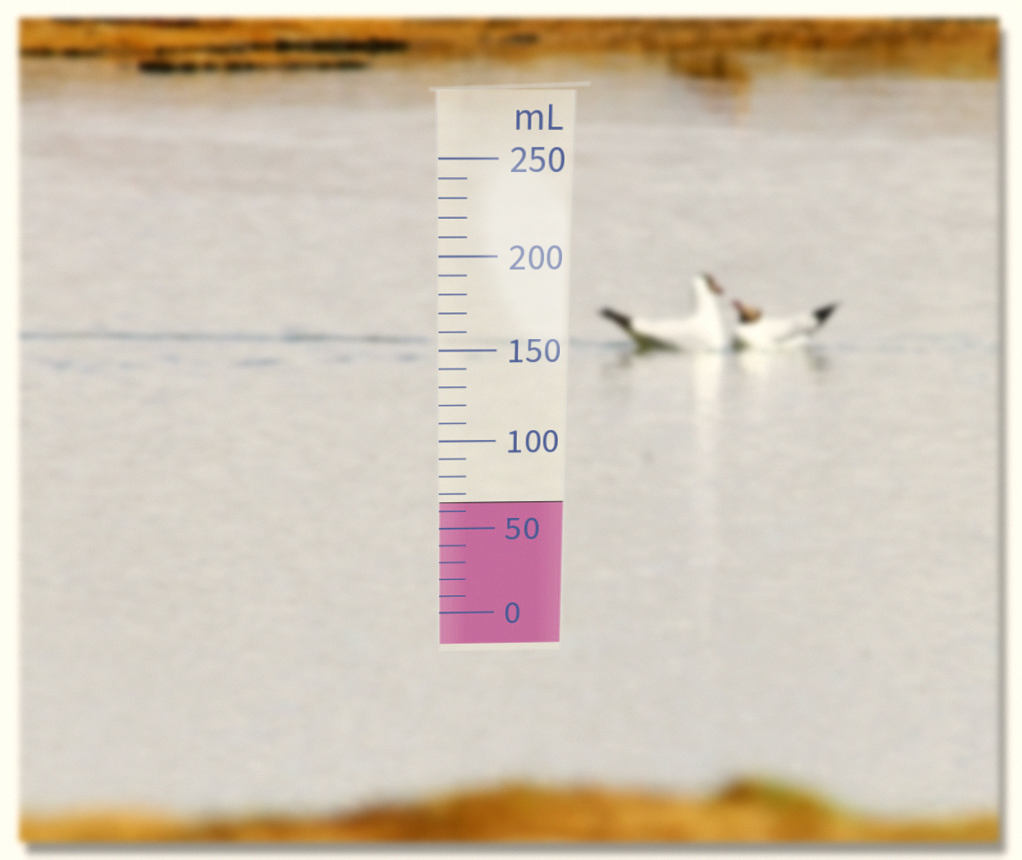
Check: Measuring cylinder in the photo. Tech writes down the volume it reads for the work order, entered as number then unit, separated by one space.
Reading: 65 mL
